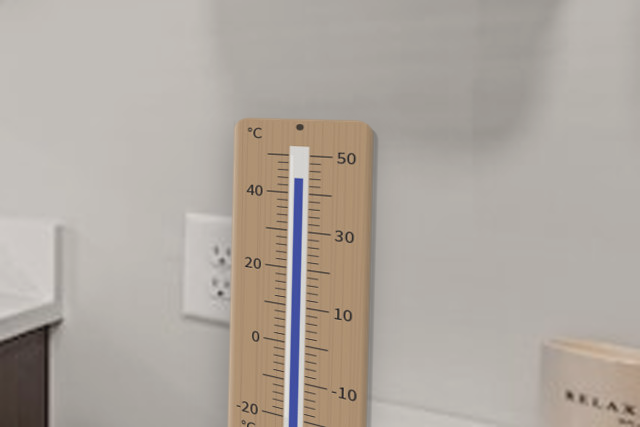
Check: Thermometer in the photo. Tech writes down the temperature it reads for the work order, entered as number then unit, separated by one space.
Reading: 44 °C
